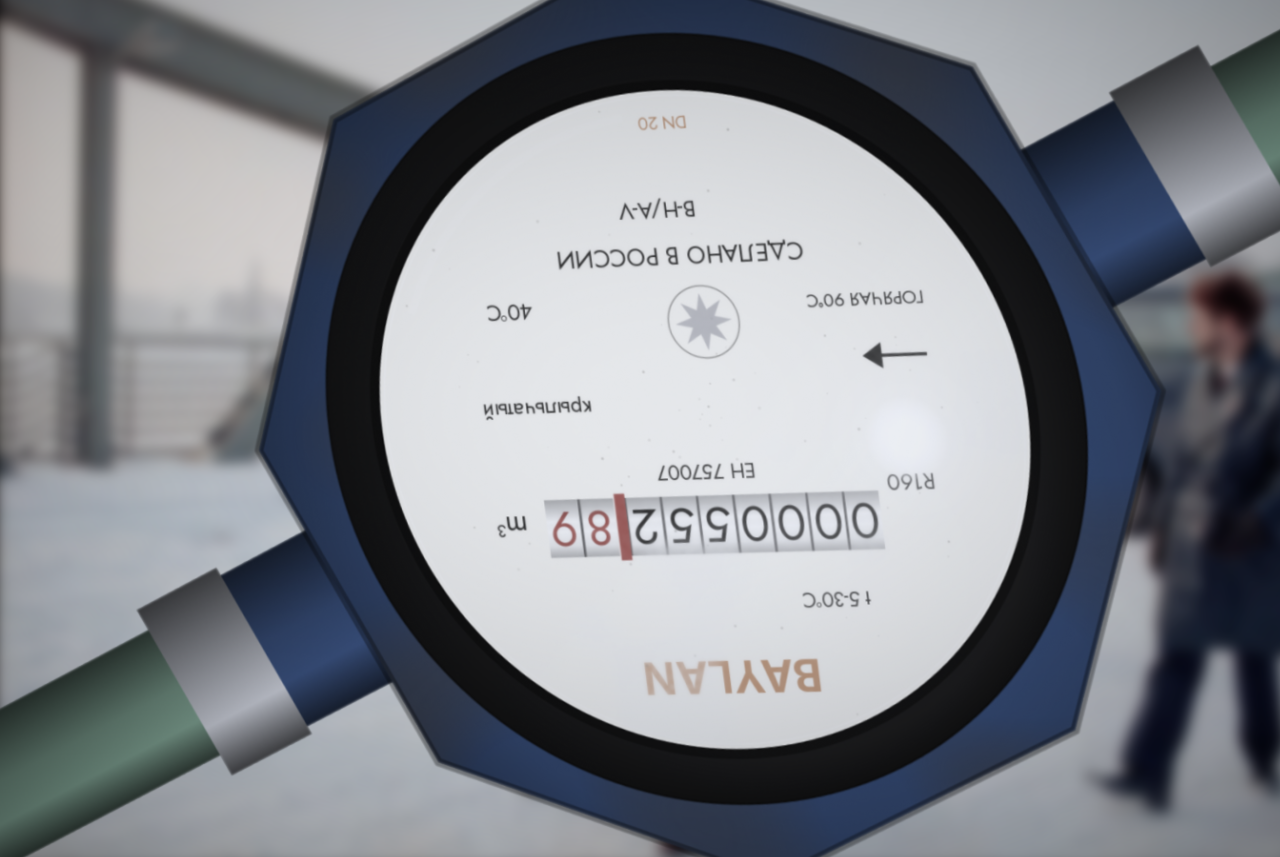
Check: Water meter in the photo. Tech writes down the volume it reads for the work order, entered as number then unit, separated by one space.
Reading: 552.89 m³
